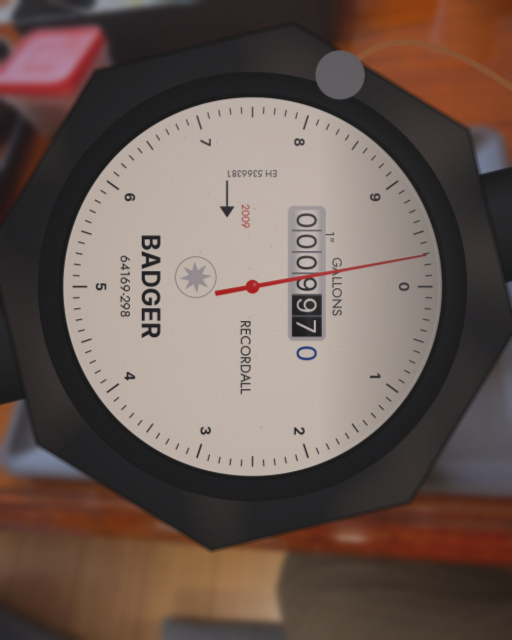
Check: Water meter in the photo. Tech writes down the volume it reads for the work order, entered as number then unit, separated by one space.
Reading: 9969.7 gal
